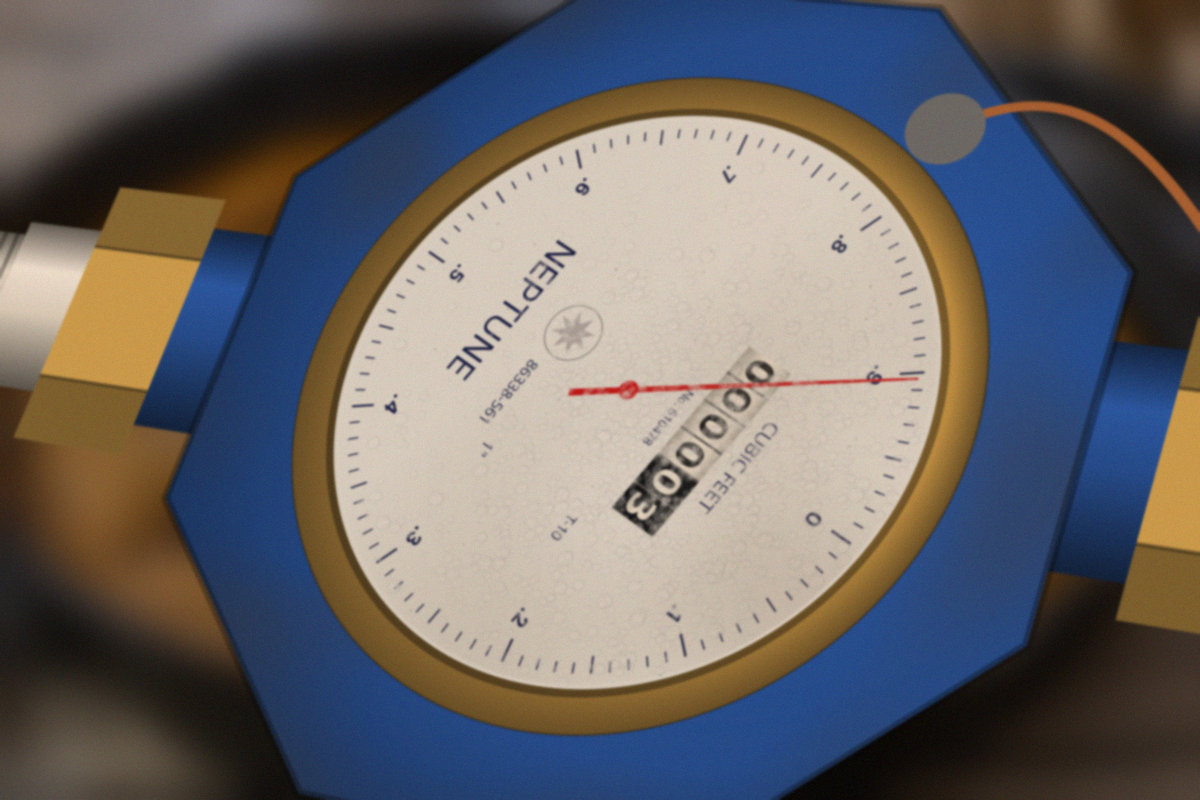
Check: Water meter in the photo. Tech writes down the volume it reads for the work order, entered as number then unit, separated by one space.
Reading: 2.90 ft³
